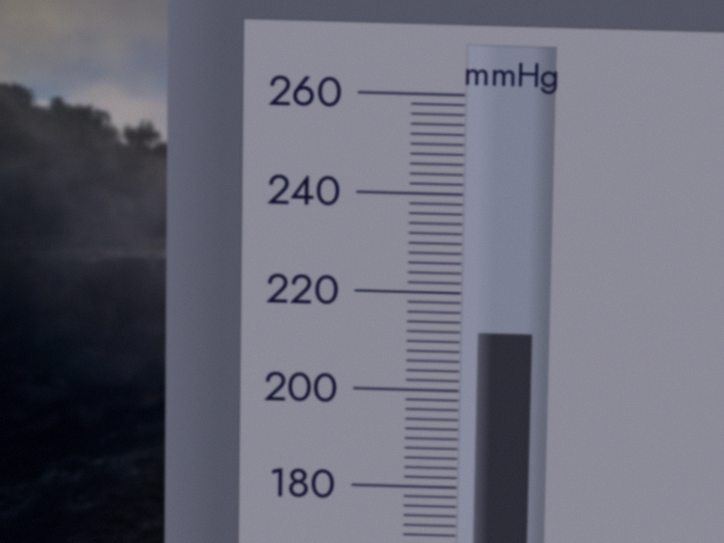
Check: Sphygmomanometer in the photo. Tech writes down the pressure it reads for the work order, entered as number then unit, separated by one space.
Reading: 212 mmHg
